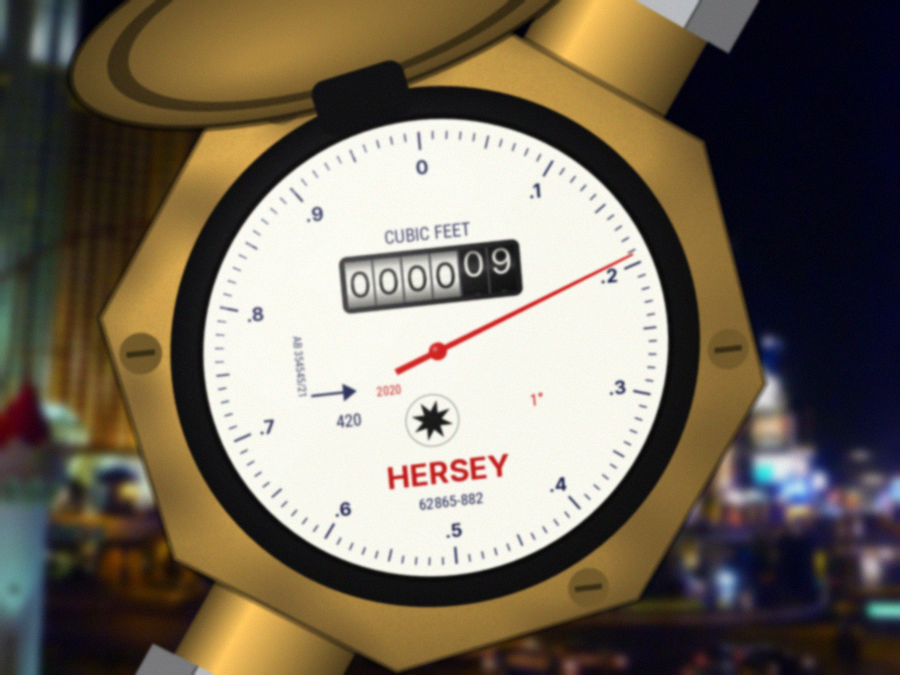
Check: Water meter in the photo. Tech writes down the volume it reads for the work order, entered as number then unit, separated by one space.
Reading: 9.19 ft³
